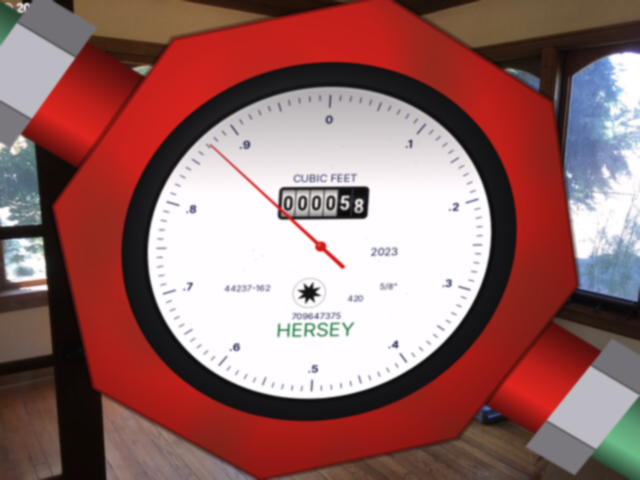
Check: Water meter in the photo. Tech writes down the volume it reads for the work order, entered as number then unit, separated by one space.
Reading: 57.87 ft³
